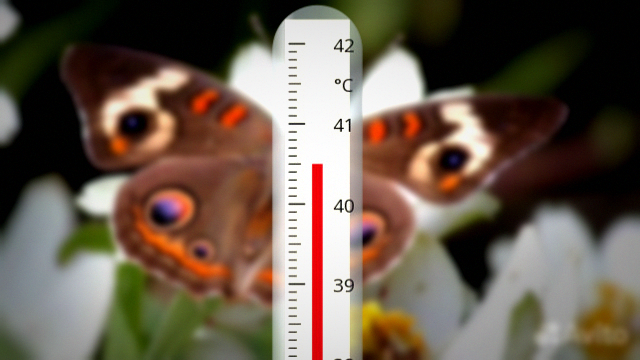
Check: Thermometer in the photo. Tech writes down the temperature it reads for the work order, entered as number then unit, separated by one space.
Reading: 40.5 °C
